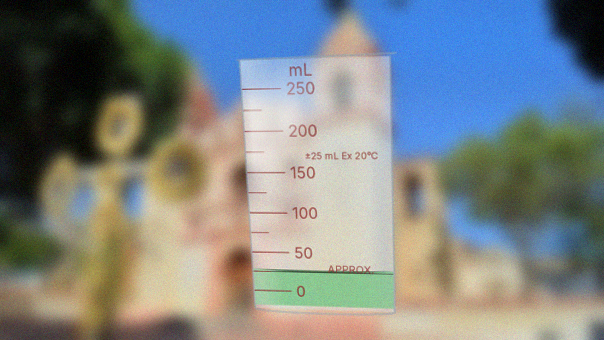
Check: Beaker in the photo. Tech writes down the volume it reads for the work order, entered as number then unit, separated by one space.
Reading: 25 mL
